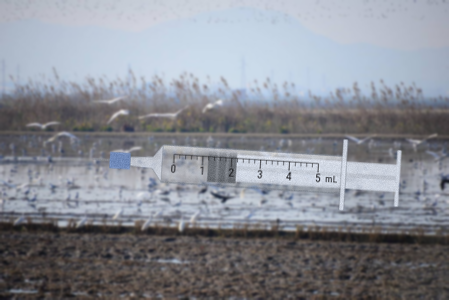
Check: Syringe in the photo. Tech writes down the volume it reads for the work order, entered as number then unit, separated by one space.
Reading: 1.2 mL
